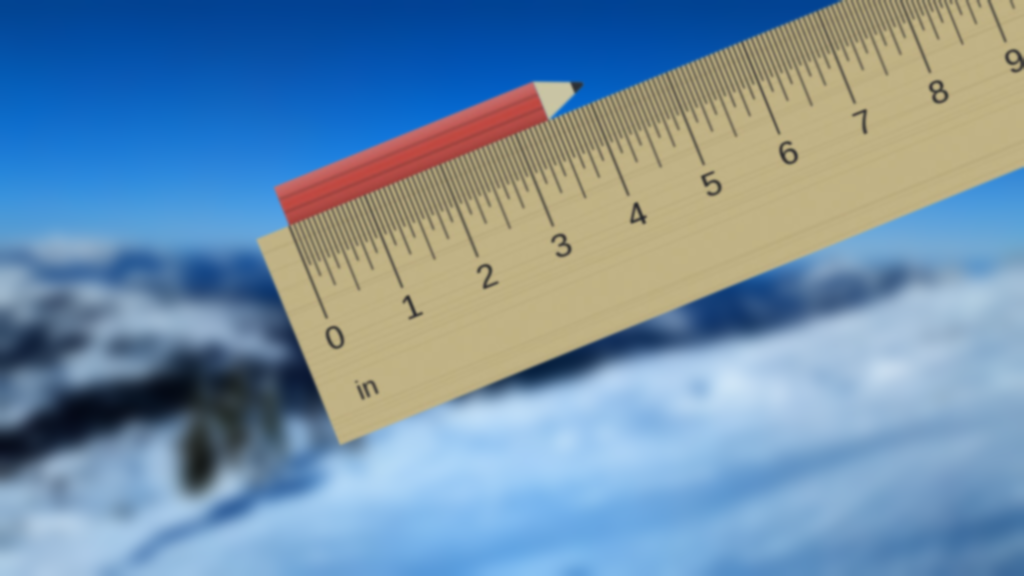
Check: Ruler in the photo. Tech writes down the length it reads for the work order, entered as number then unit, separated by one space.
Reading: 4 in
